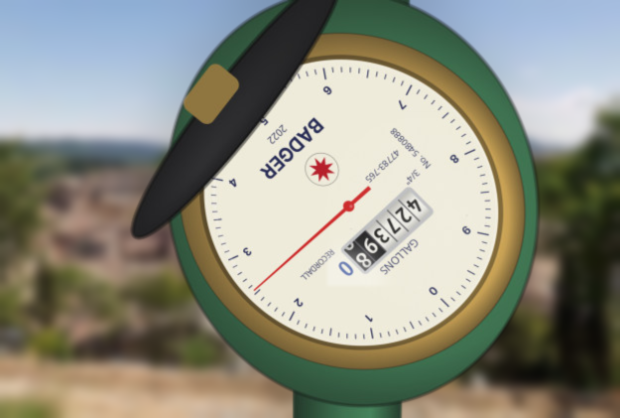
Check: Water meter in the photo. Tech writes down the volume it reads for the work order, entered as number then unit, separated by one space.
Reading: 4273982.5 gal
